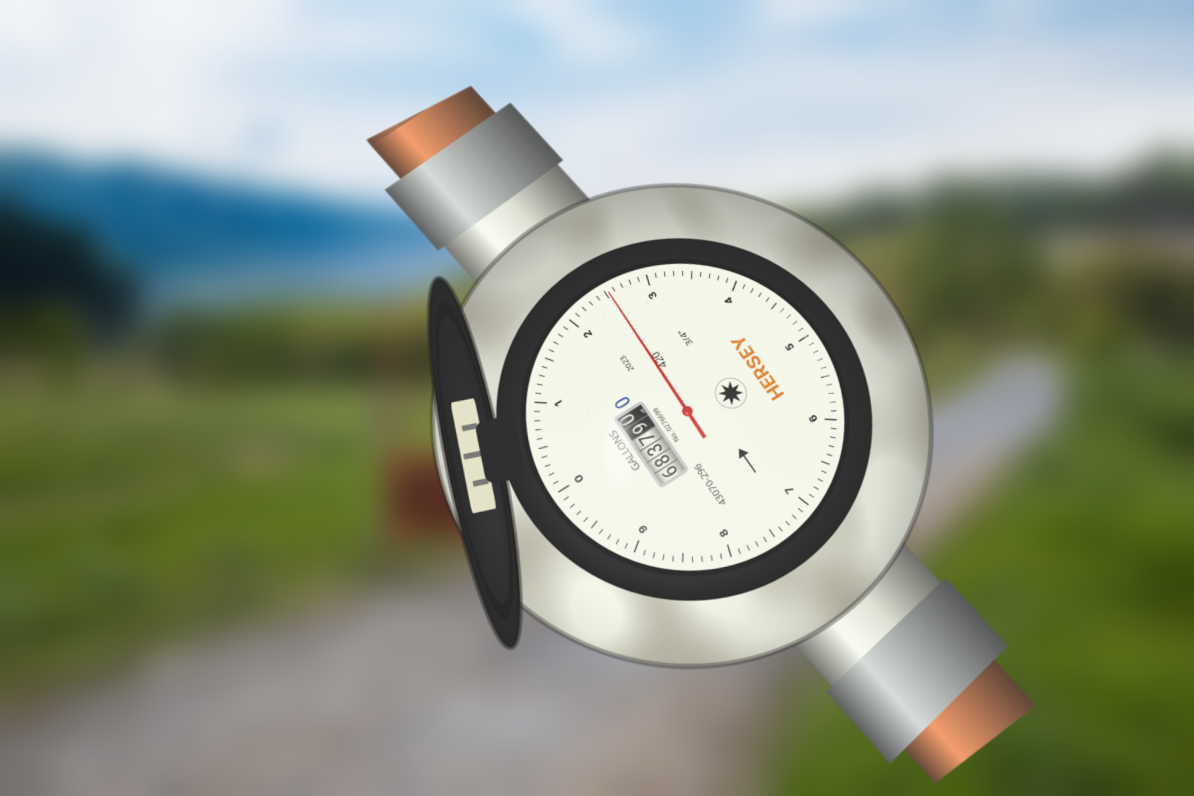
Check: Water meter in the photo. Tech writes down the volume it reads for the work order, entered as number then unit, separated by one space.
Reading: 6837902.5 gal
